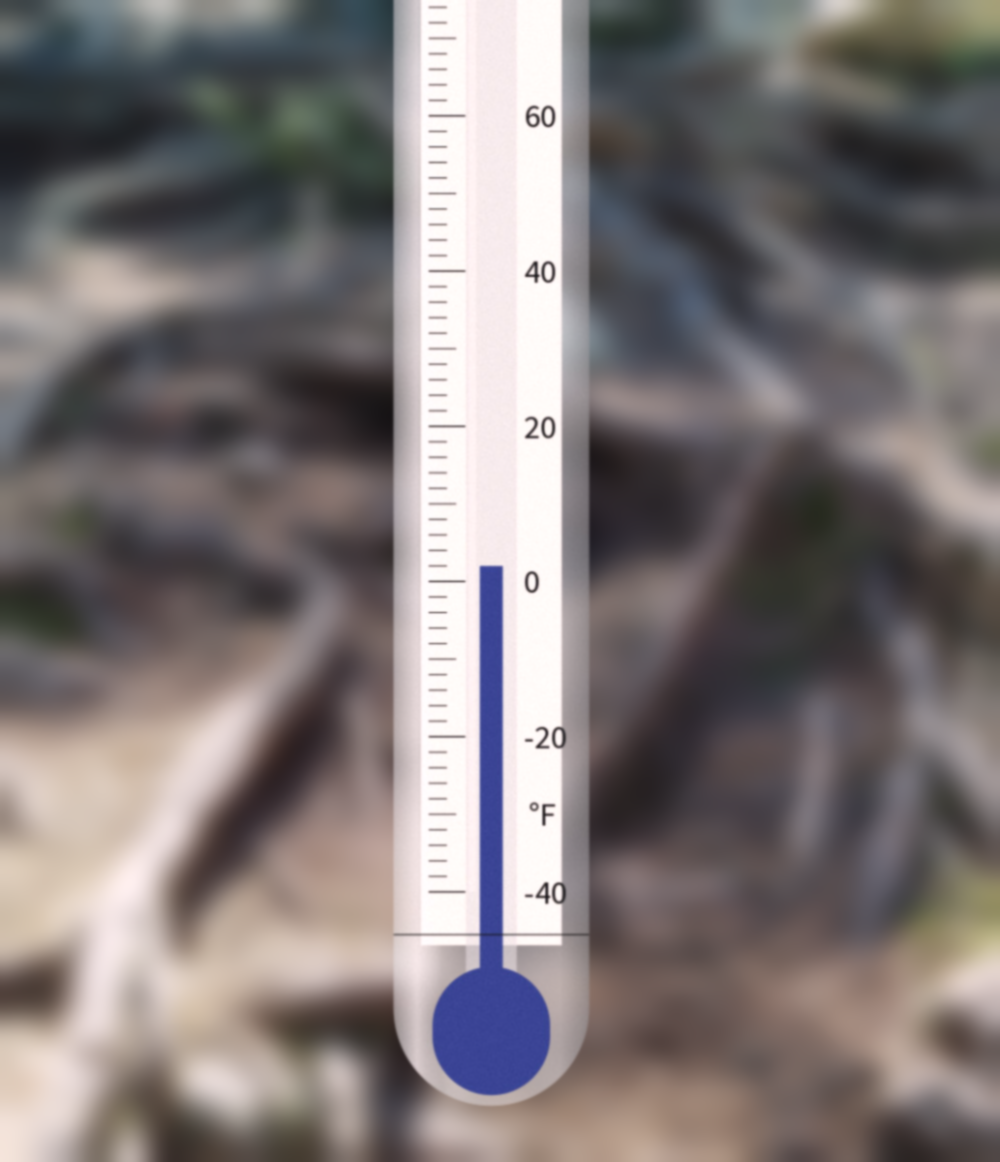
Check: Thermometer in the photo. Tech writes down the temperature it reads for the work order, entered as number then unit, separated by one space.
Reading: 2 °F
